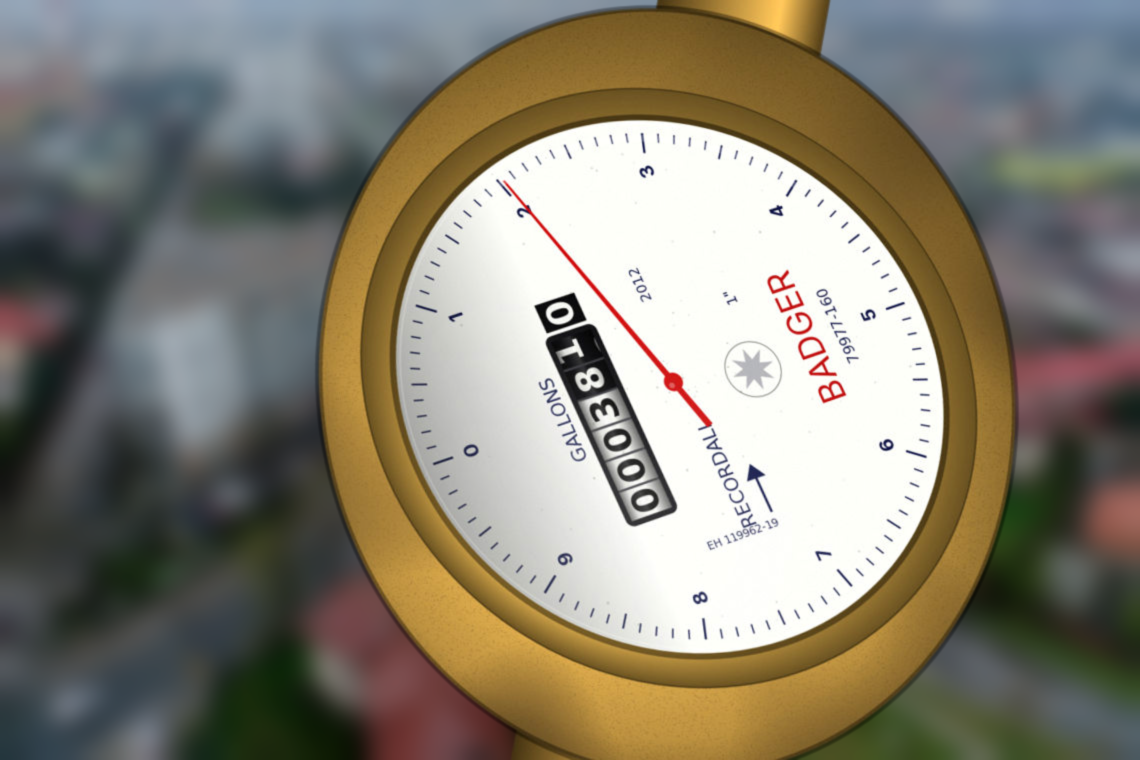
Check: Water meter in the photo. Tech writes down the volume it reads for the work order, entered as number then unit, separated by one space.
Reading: 3812.0 gal
